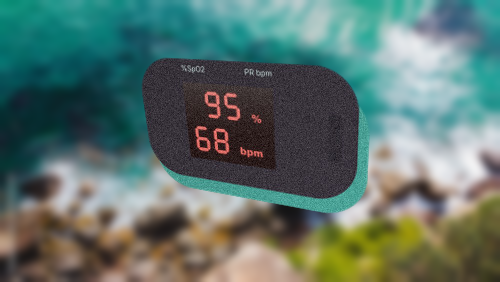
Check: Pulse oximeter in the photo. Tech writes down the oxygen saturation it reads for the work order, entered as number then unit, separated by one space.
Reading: 95 %
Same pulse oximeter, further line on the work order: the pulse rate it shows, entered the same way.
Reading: 68 bpm
